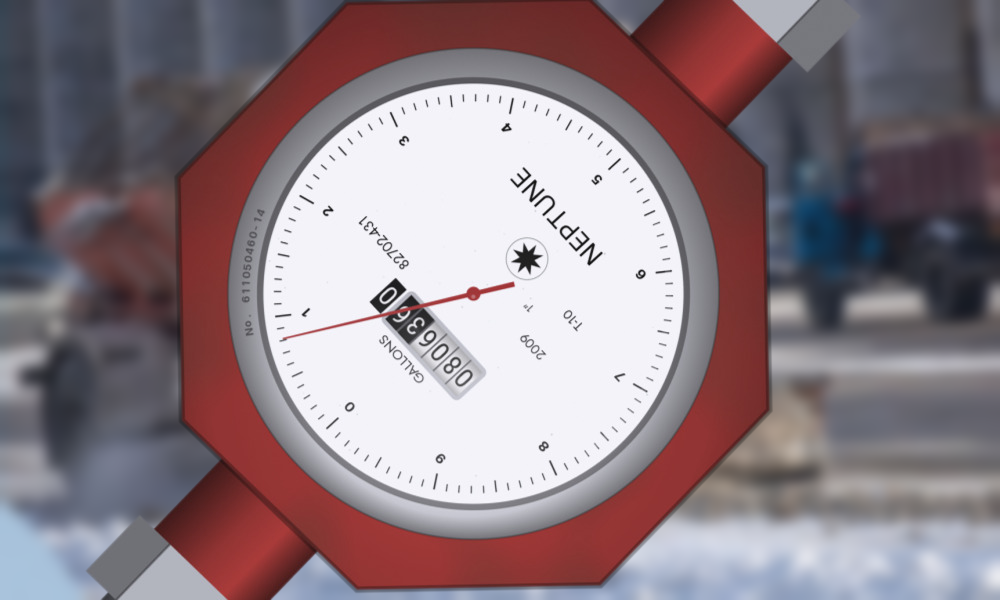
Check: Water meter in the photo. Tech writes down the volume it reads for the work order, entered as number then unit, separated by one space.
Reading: 806360.8 gal
